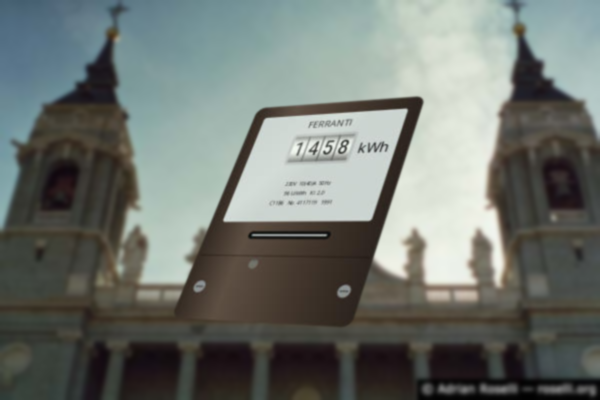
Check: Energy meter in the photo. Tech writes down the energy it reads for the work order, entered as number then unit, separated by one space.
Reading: 1458 kWh
